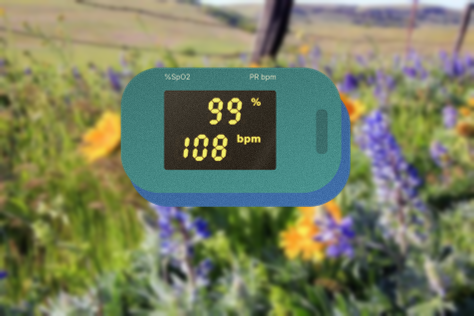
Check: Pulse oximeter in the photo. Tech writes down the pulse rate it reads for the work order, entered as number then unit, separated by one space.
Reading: 108 bpm
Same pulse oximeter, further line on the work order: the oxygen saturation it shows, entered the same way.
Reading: 99 %
